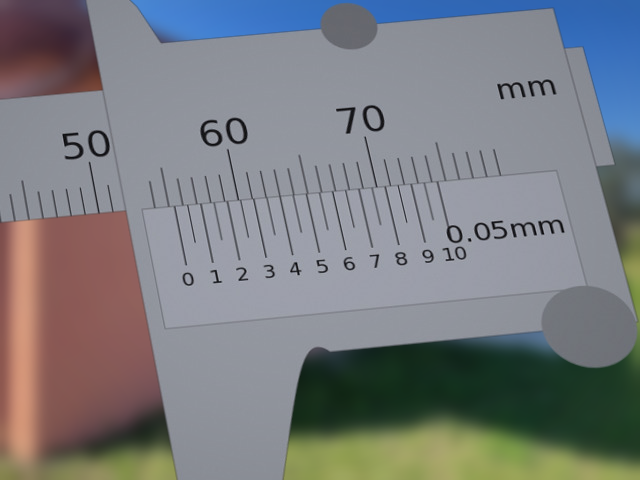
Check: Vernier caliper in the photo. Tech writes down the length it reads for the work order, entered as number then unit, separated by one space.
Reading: 55.4 mm
